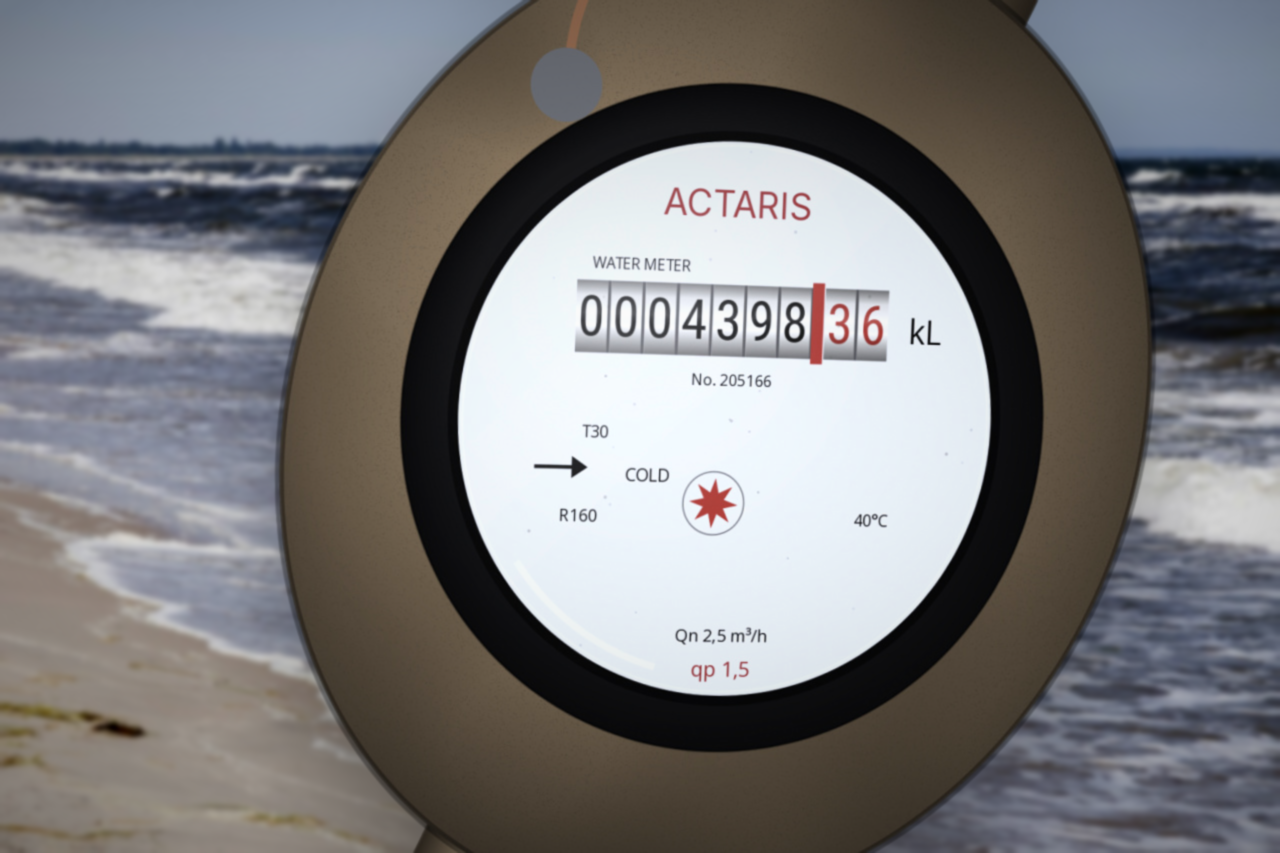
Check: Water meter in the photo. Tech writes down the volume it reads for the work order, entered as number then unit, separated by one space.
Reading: 4398.36 kL
